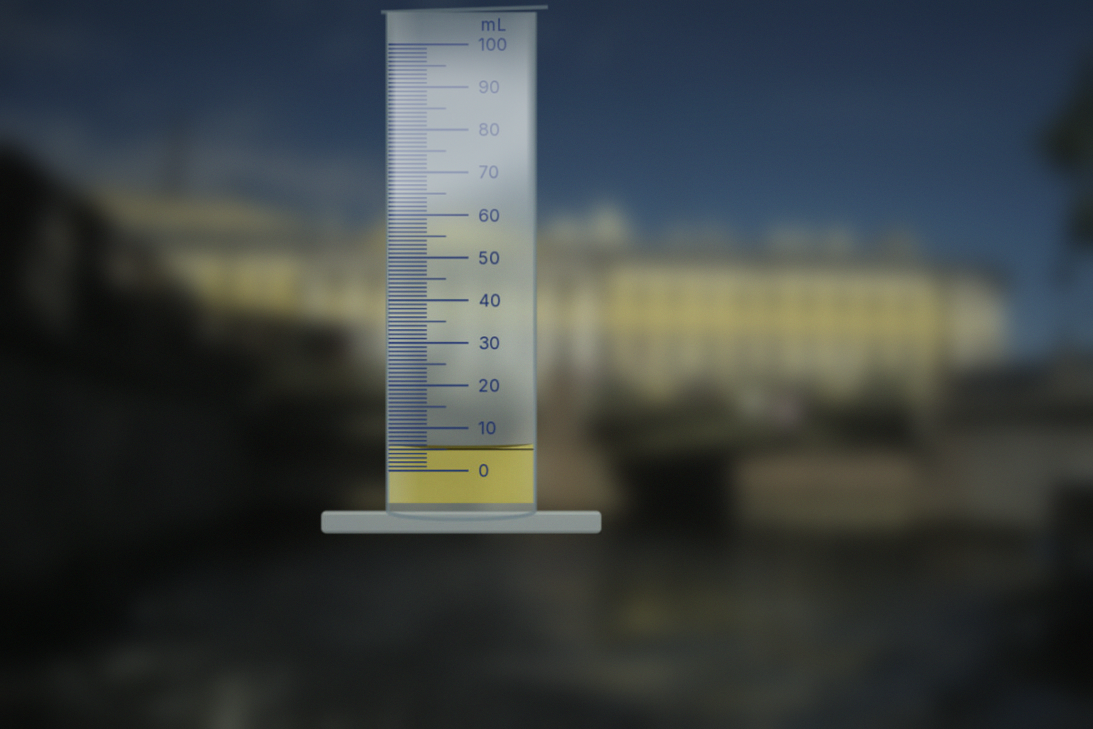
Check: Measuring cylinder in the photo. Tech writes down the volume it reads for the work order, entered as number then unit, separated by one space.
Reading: 5 mL
